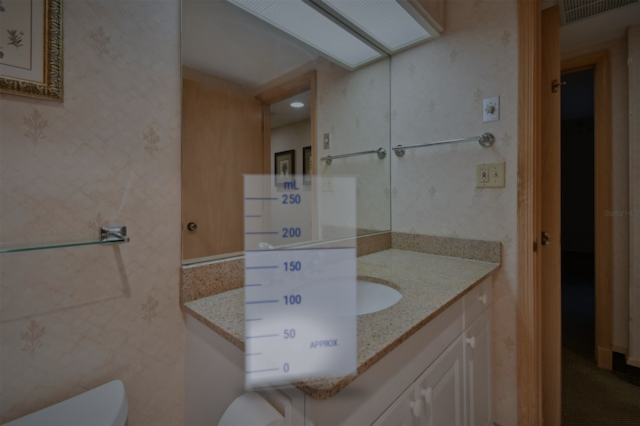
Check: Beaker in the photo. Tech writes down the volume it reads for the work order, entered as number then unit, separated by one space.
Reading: 175 mL
